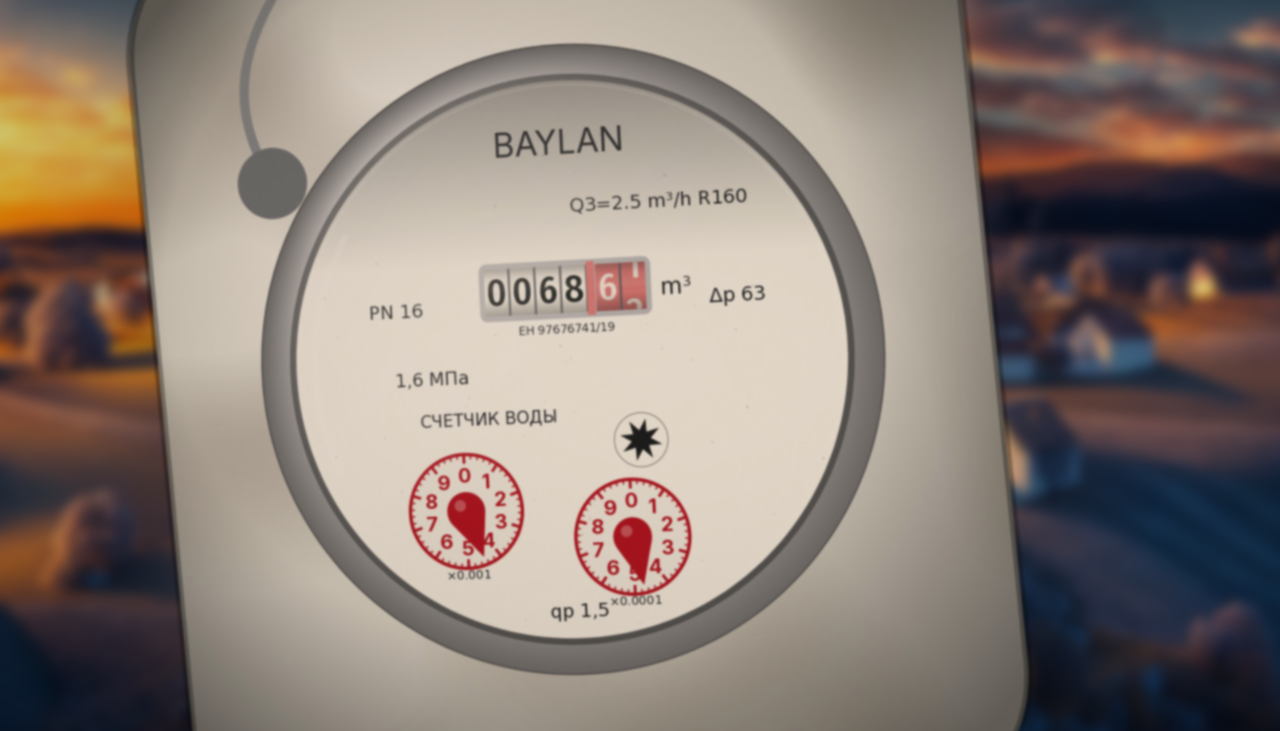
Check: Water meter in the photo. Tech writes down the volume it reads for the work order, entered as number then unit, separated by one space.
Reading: 68.6144 m³
